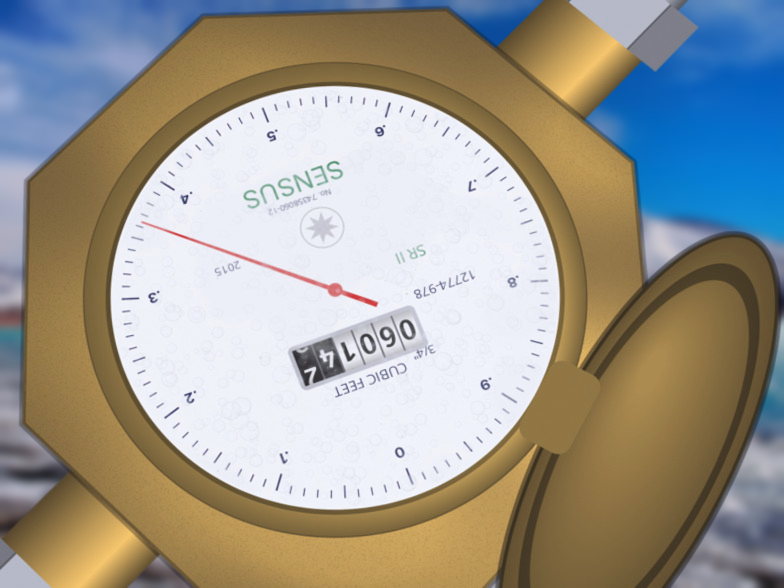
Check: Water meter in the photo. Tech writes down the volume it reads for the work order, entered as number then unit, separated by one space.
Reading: 60142.36 ft³
